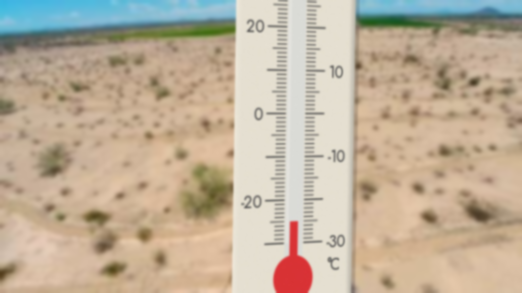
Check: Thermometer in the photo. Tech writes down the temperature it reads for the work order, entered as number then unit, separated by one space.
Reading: -25 °C
